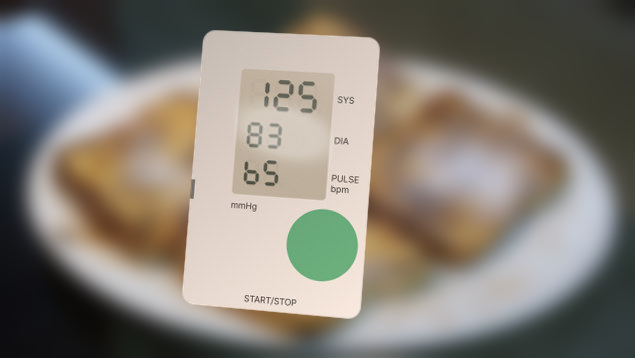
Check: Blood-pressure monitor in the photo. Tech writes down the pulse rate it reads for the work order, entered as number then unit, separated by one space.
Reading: 65 bpm
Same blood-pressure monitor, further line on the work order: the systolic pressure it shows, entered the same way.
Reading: 125 mmHg
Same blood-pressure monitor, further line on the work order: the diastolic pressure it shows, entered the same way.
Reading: 83 mmHg
